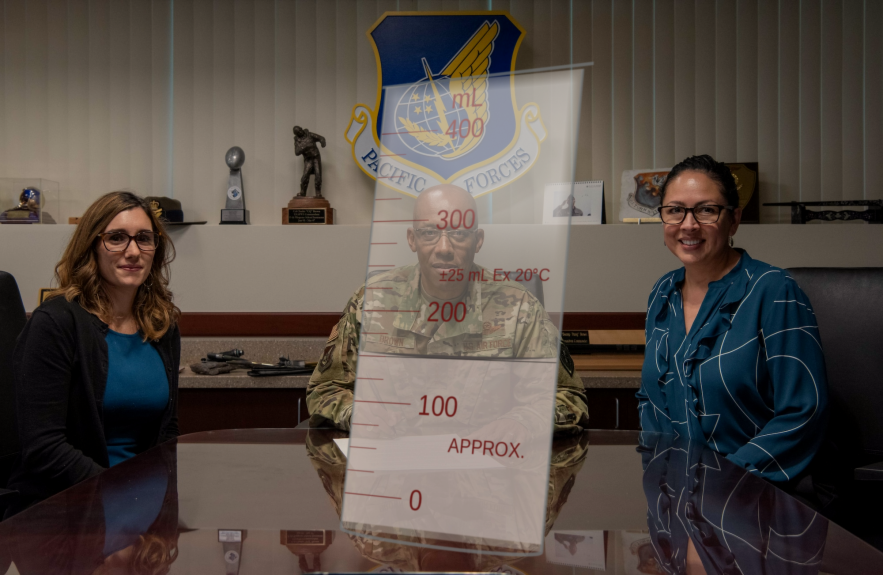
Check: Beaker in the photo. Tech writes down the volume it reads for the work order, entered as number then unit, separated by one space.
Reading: 150 mL
